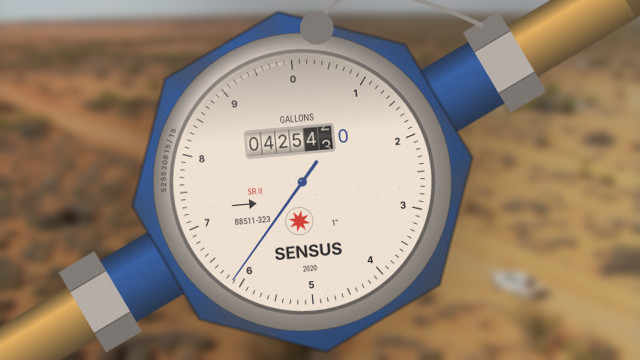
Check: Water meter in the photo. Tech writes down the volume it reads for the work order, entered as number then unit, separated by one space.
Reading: 425426.1 gal
